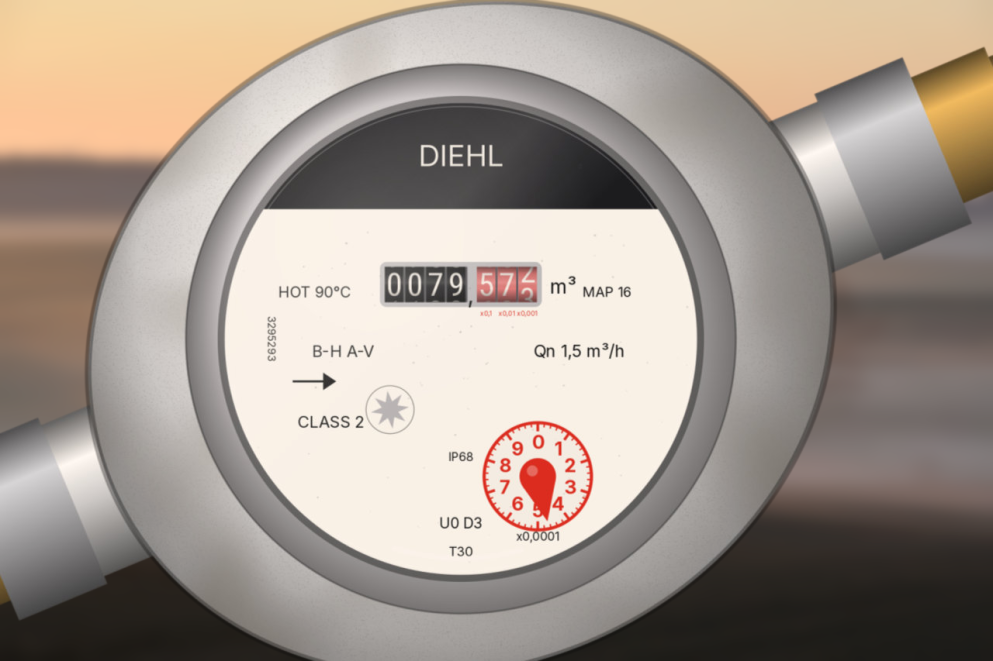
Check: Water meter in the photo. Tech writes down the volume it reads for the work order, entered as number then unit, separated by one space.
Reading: 79.5724 m³
